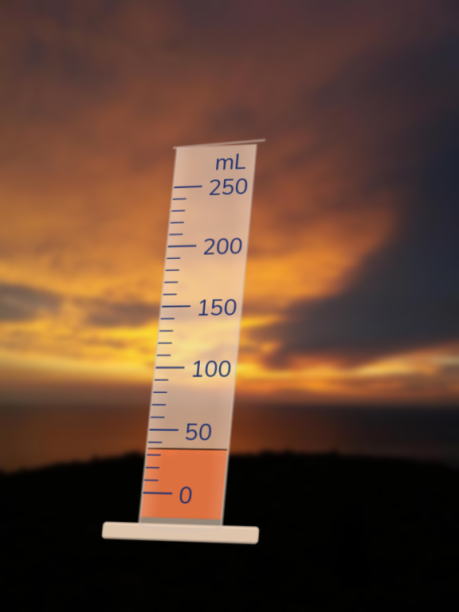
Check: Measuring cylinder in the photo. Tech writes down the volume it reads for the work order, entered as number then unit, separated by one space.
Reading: 35 mL
